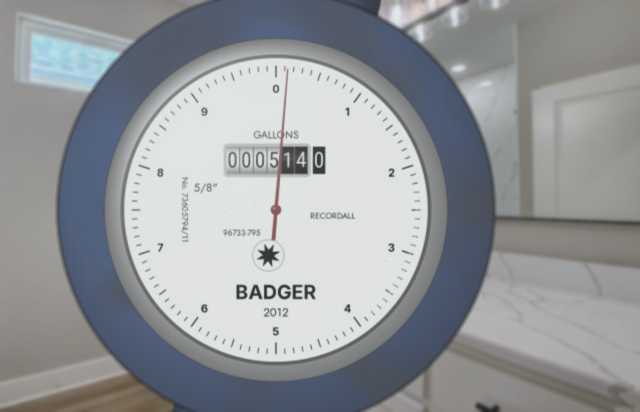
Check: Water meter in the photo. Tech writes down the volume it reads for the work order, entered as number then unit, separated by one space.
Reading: 5140.1 gal
